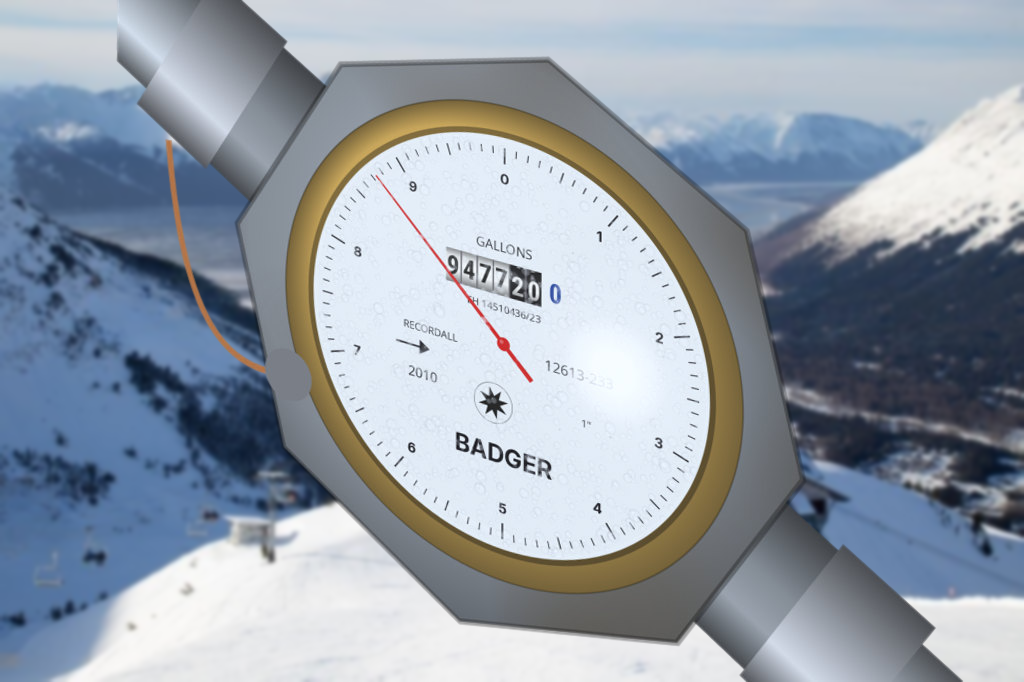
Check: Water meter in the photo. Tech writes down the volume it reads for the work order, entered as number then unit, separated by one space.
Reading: 9477198.7 gal
